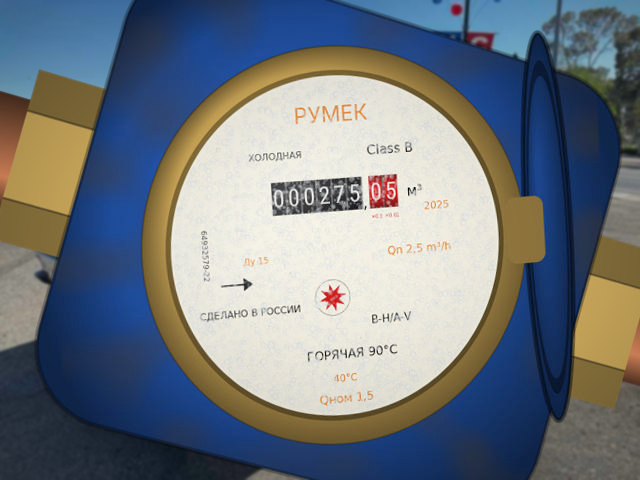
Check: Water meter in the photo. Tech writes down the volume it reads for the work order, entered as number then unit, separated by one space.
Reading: 275.05 m³
